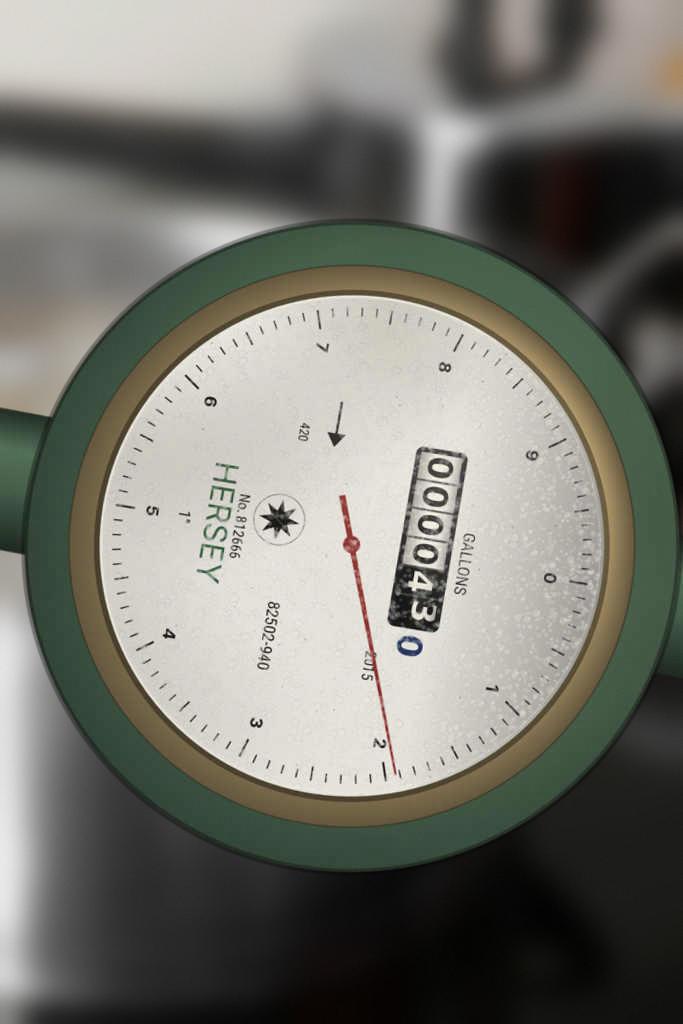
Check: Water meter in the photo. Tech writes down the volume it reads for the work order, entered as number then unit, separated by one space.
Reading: 431.9 gal
